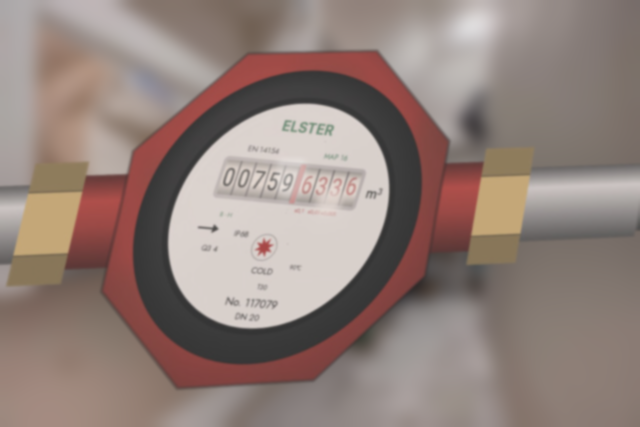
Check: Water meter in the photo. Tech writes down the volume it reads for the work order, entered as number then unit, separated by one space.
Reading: 759.6336 m³
